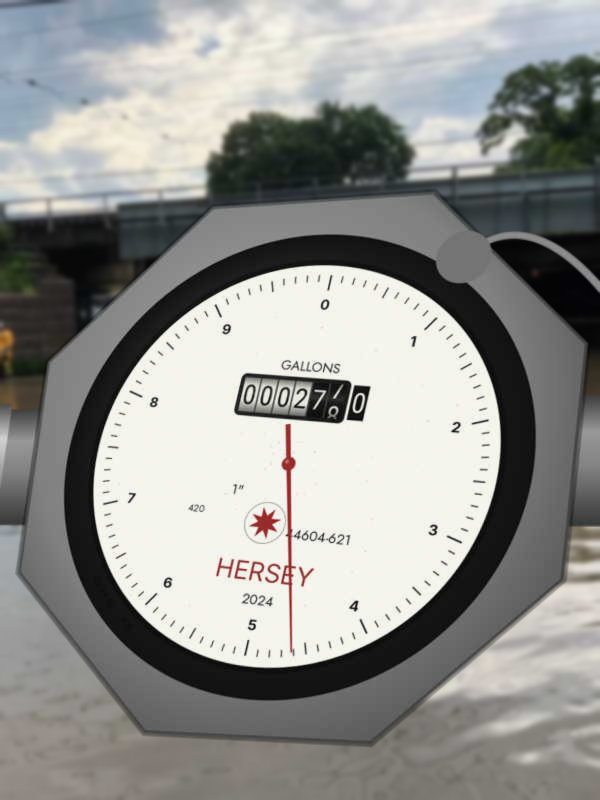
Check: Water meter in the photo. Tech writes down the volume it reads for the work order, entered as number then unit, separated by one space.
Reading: 2774.6 gal
